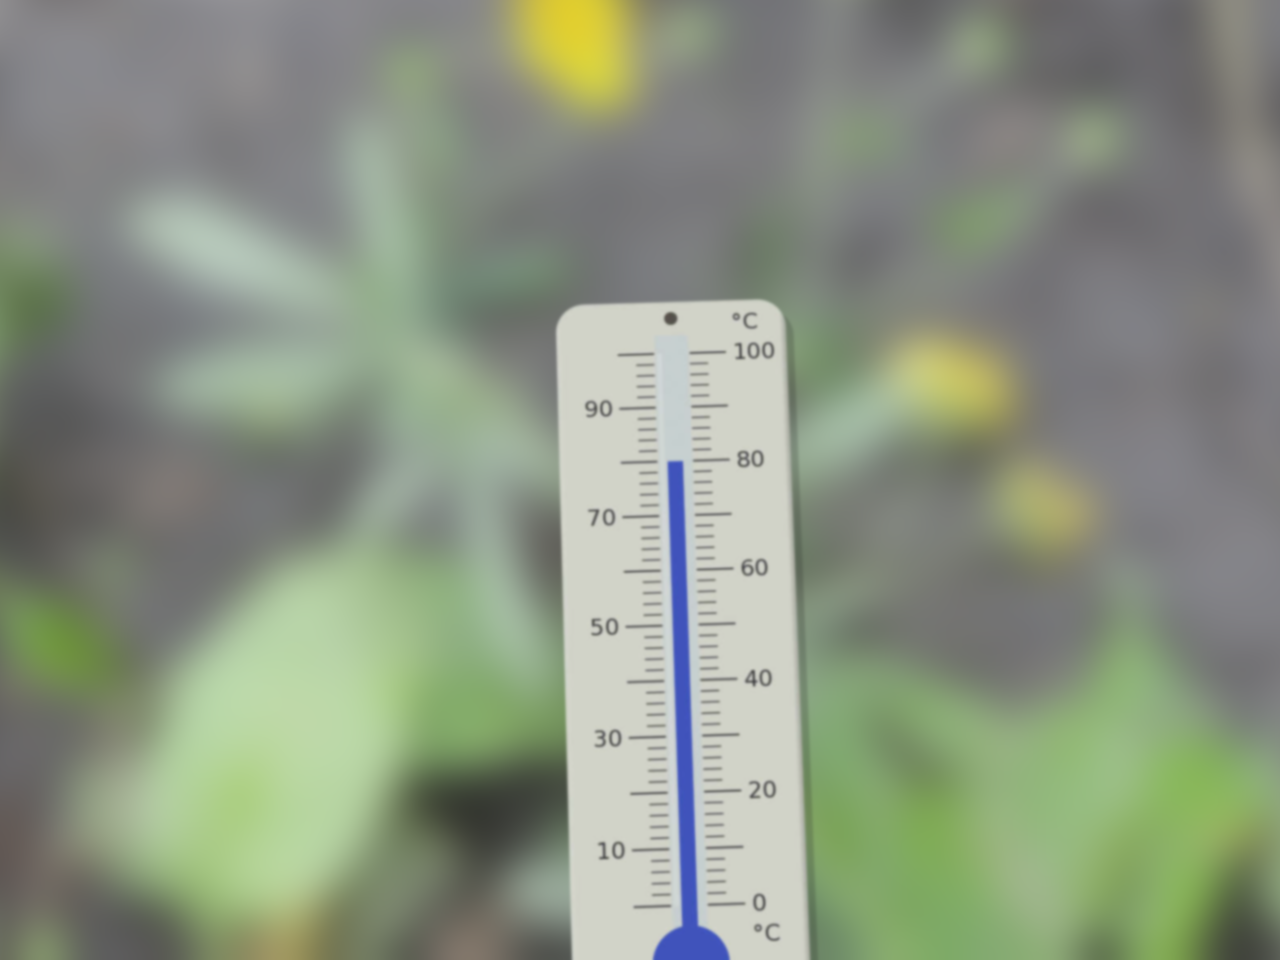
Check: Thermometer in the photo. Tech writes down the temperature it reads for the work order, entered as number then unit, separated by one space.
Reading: 80 °C
